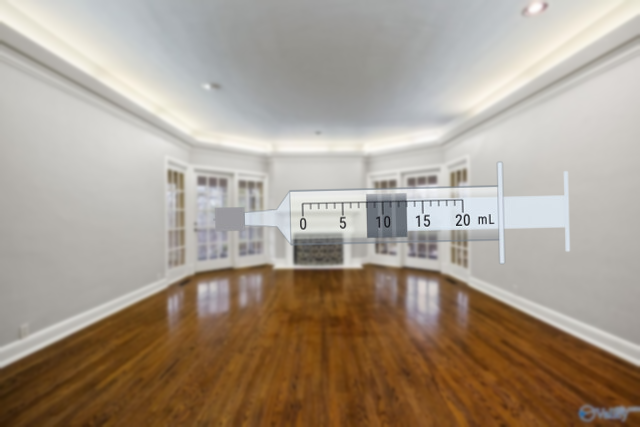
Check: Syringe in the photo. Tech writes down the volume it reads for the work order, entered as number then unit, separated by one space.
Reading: 8 mL
